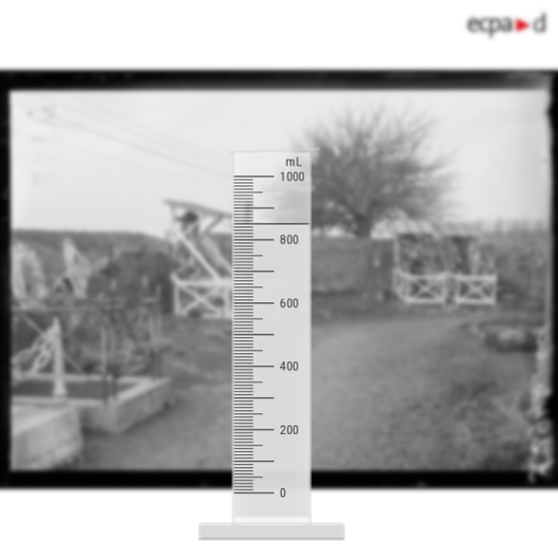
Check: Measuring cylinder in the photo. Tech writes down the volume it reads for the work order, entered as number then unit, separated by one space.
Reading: 850 mL
